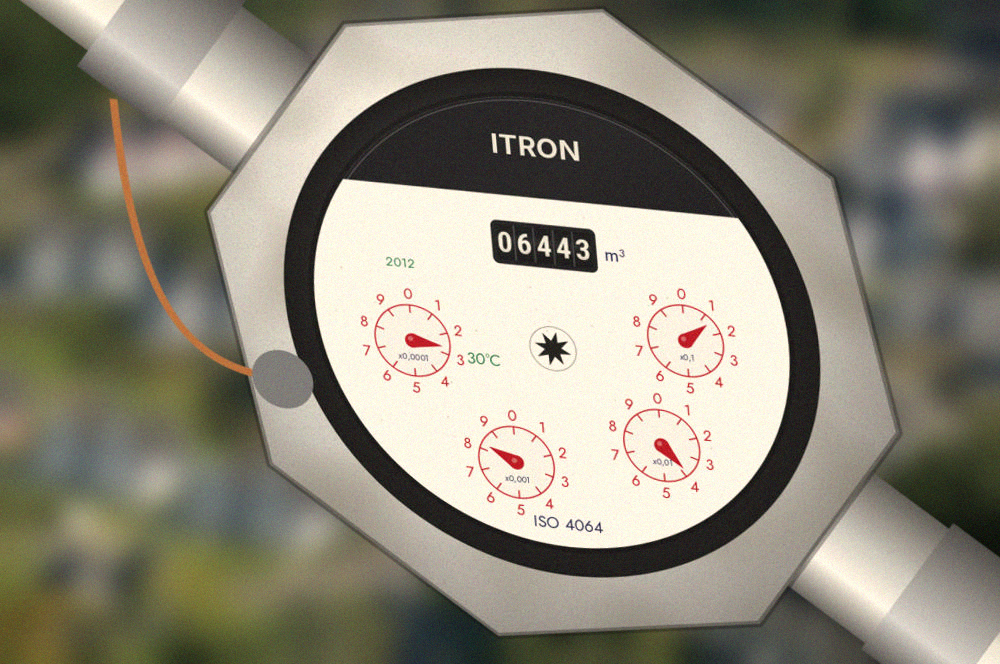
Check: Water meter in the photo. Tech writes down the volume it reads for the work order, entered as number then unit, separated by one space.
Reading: 6443.1382 m³
